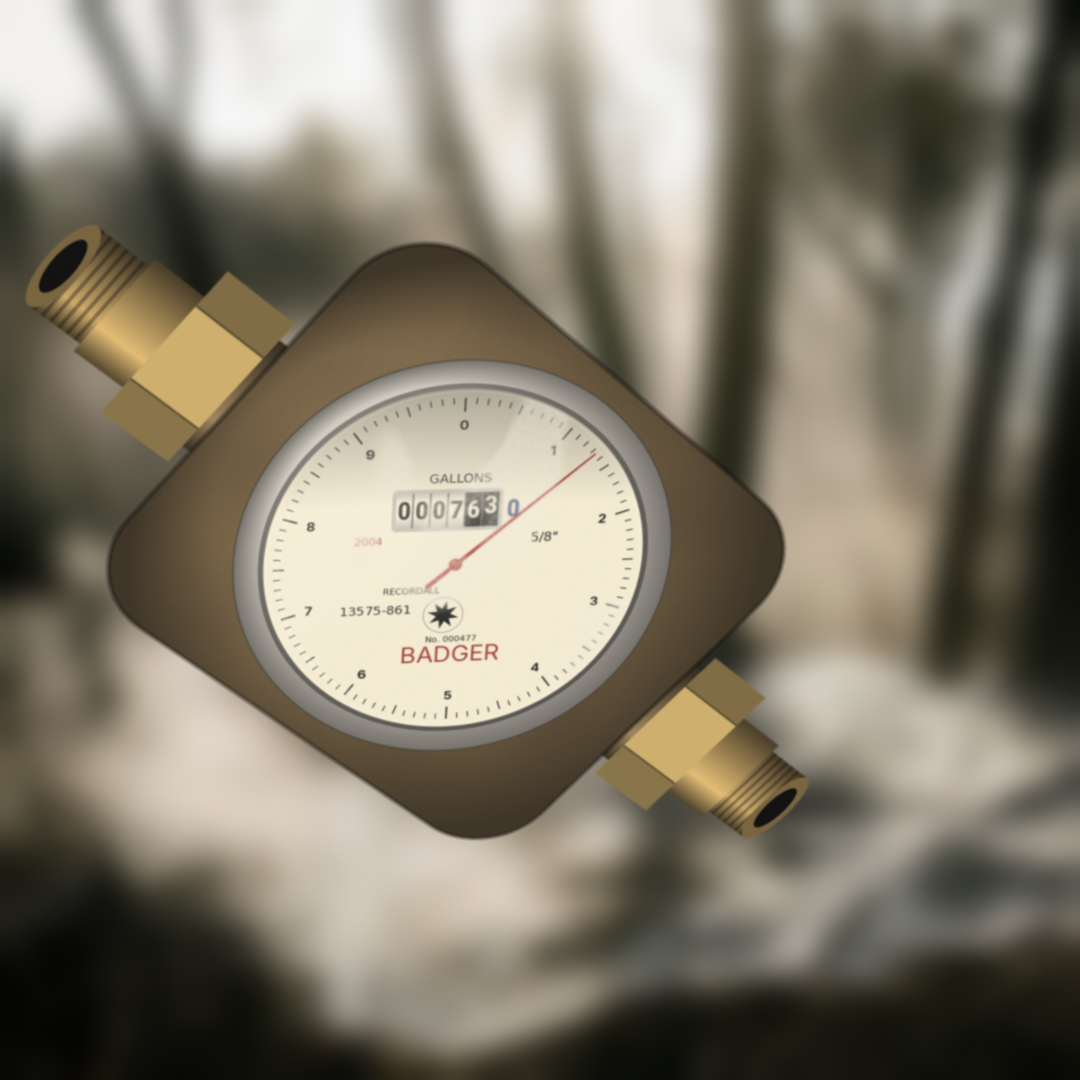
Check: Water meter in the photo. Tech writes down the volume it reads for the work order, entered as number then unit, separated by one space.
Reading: 7631.3 gal
